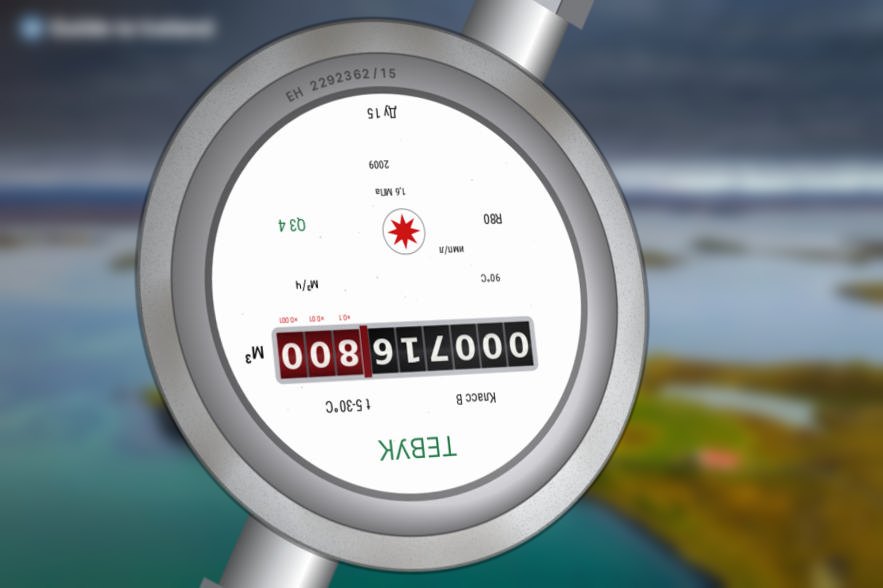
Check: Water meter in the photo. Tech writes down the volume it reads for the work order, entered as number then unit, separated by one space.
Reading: 716.800 m³
